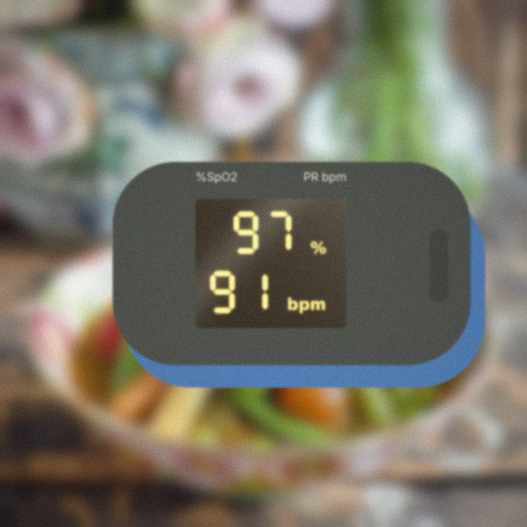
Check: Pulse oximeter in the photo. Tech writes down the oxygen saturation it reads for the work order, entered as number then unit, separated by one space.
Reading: 97 %
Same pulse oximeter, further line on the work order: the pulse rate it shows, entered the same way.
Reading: 91 bpm
